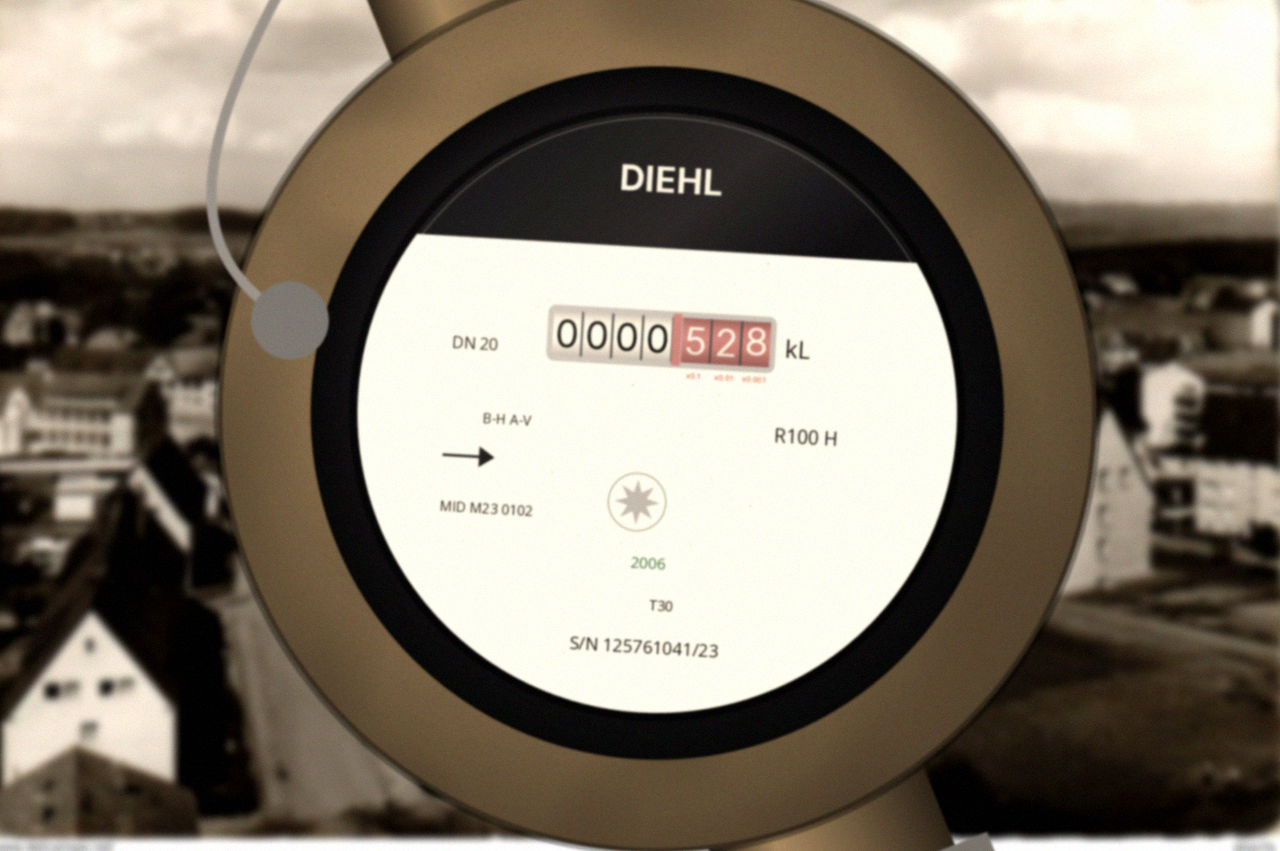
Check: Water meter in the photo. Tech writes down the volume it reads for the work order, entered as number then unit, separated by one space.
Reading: 0.528 kL
